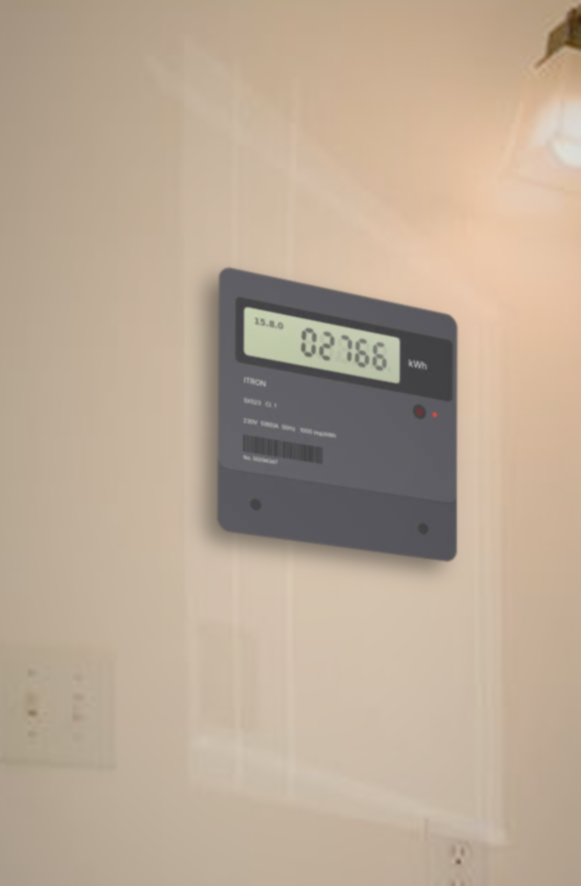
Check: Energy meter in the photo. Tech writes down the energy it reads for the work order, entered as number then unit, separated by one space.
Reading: 2766 kWh
